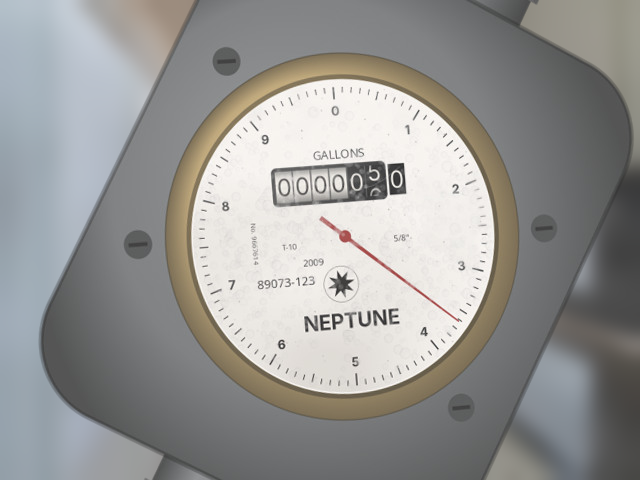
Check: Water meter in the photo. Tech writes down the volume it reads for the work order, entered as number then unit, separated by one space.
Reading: 53.6 gal
